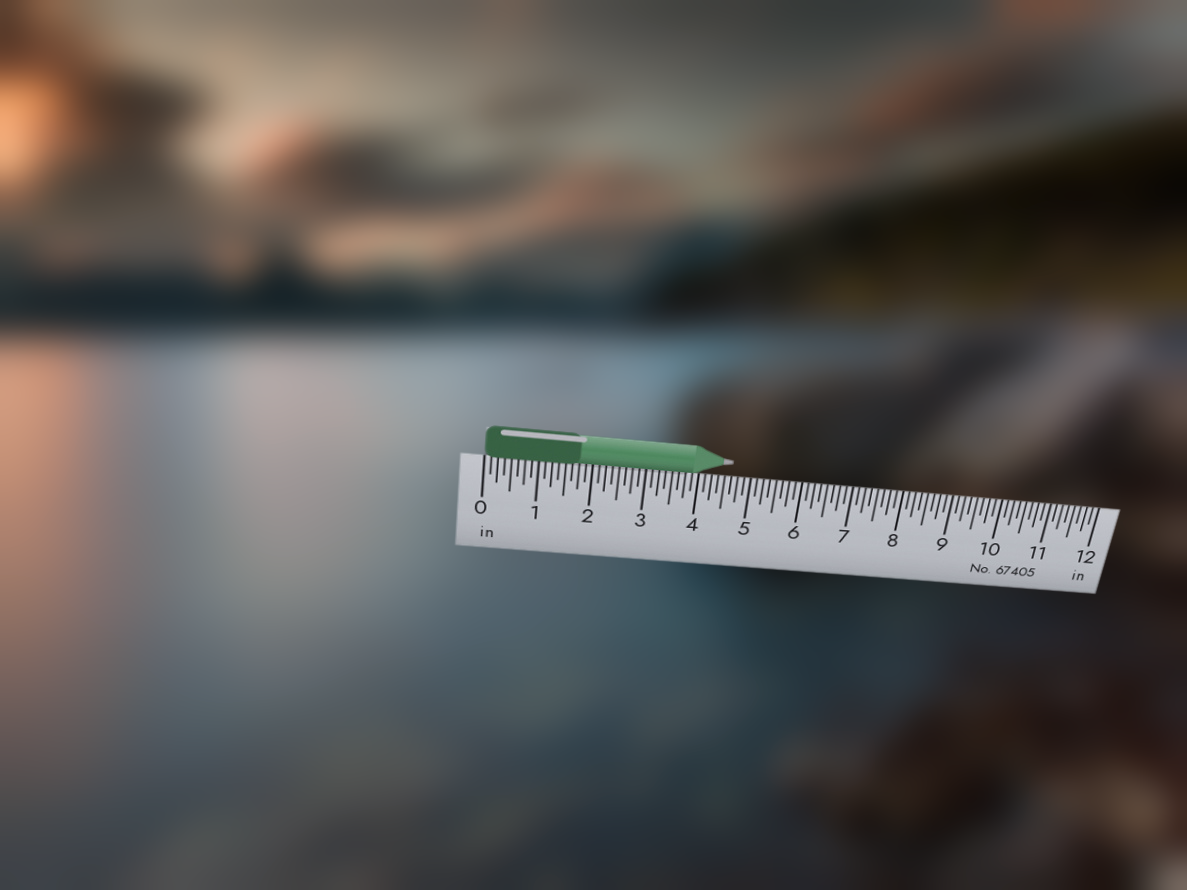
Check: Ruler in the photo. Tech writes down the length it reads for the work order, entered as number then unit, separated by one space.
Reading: 4.625 in
